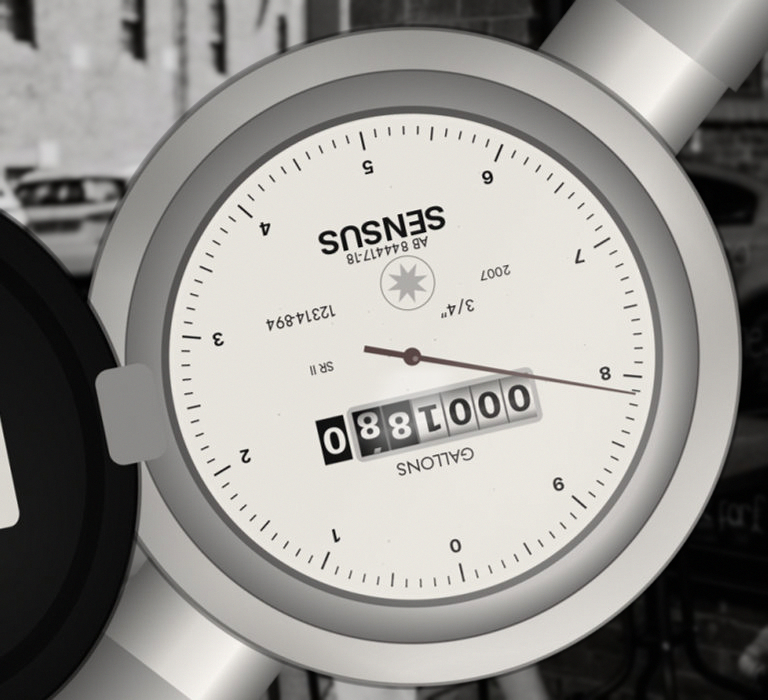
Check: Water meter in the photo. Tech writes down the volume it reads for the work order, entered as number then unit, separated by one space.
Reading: 1878.1 gal
